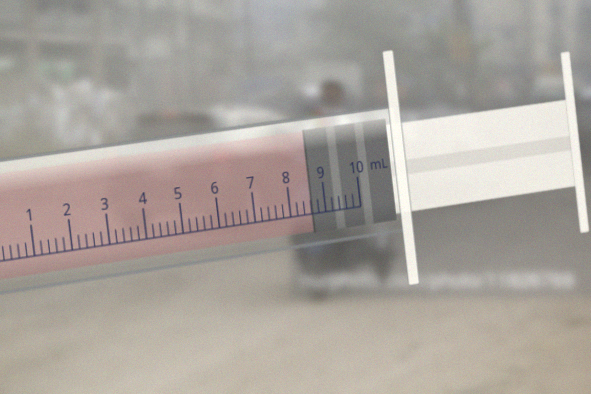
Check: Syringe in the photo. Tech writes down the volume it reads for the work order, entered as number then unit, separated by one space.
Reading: 8.6 mL
